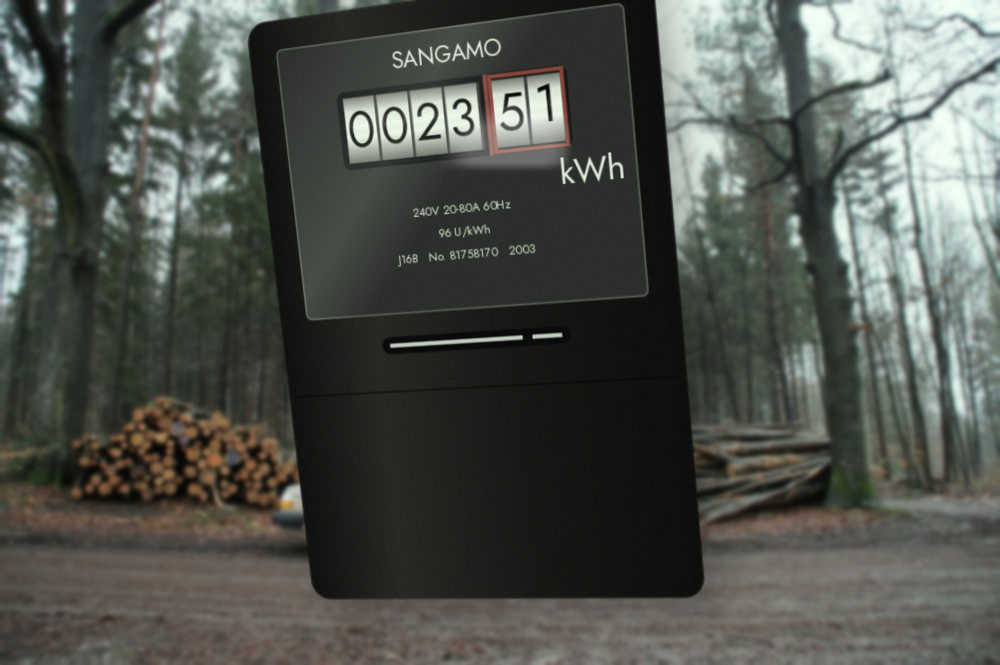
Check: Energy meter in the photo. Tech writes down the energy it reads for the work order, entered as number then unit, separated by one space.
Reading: 23.51 kWh
